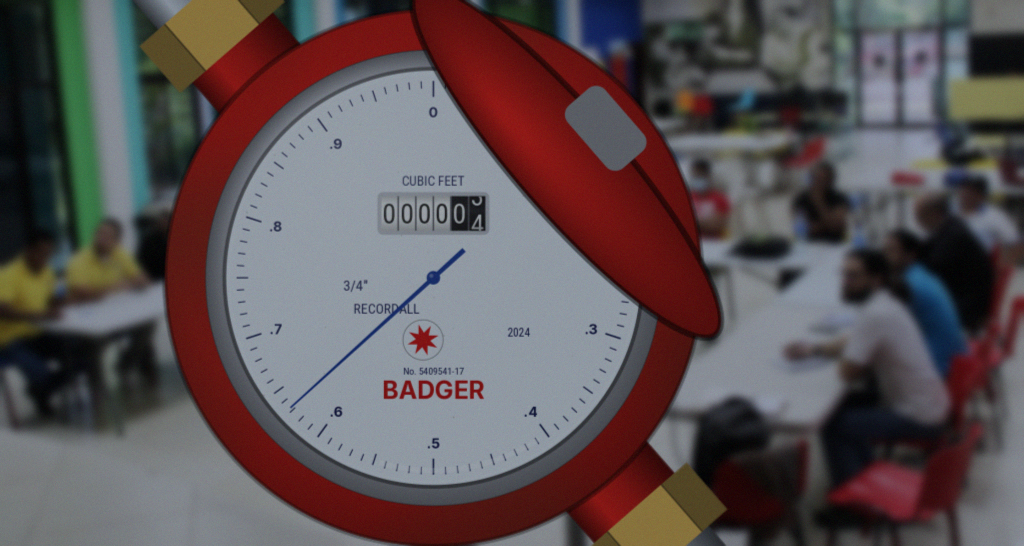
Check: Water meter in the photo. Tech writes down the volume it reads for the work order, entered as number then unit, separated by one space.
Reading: 3.63 ft³
